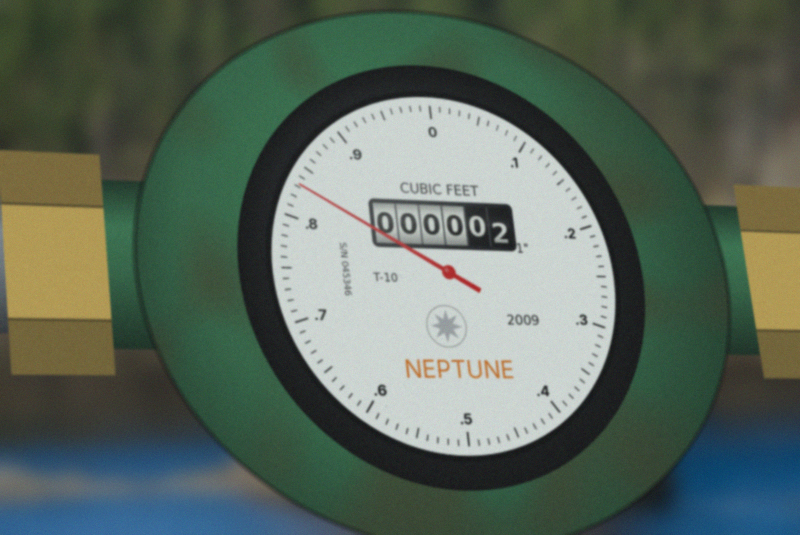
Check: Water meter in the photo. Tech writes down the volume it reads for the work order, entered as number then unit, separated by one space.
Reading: 1.83 ft³
